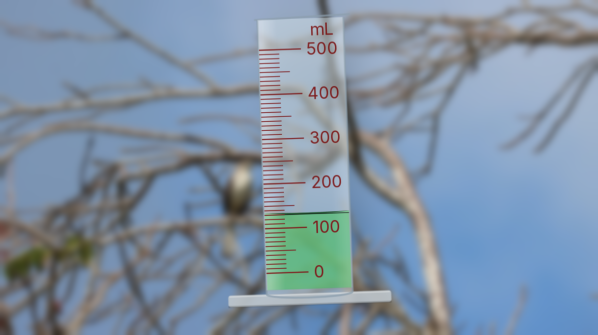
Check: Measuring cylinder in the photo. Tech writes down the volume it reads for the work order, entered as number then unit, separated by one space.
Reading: 130 mL
